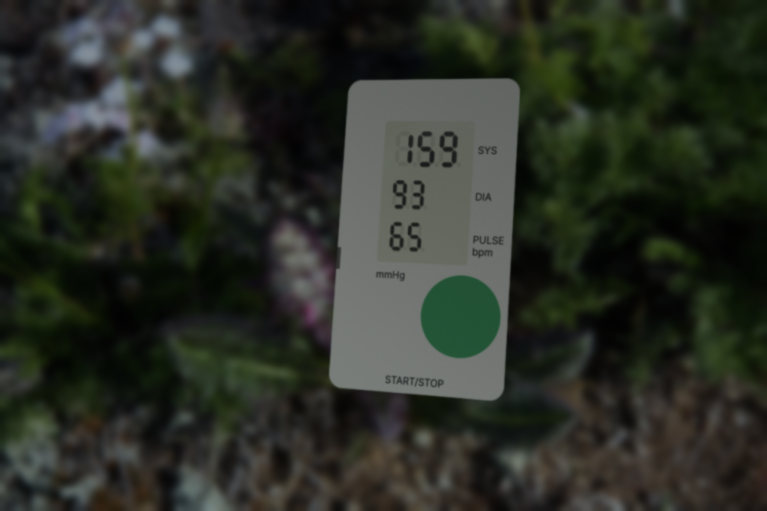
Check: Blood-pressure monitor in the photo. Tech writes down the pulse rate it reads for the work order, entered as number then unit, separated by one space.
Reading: 65 bpm
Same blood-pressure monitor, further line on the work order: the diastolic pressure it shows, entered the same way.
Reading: 93 mmHg
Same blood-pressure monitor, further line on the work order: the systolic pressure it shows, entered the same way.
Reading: 159 mmHg
